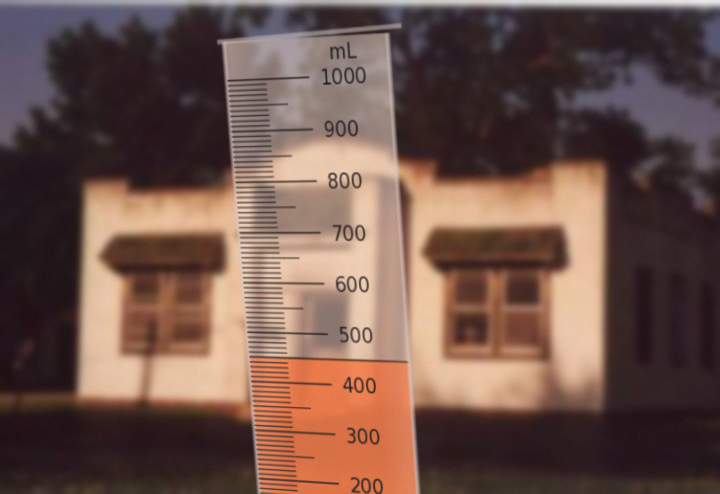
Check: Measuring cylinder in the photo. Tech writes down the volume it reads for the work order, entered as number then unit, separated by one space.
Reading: 450 mL
